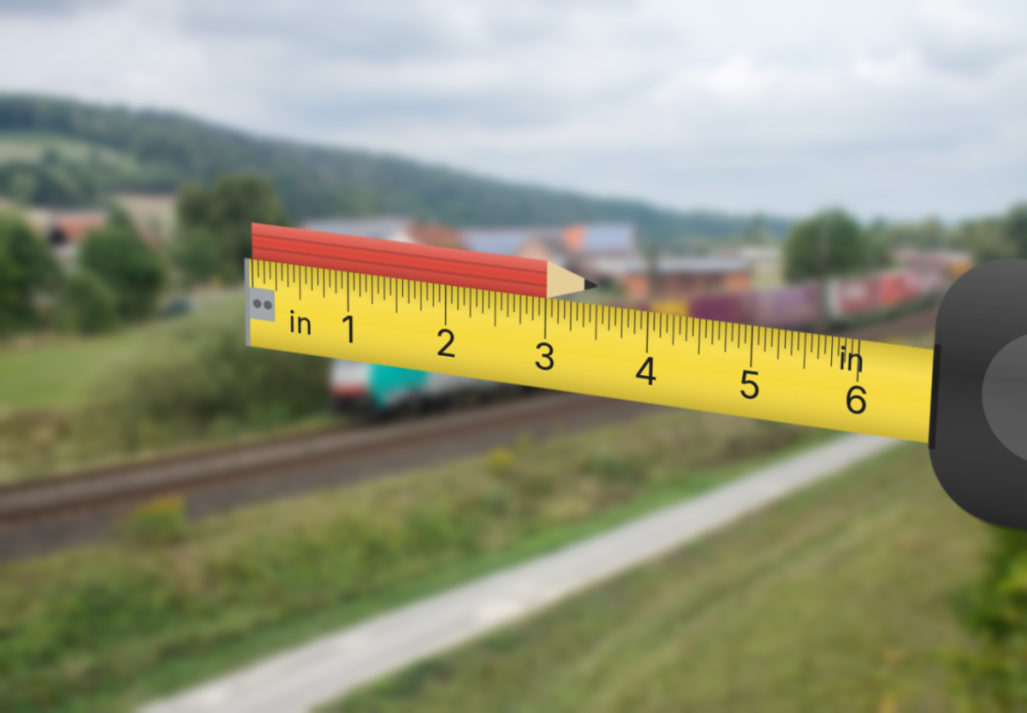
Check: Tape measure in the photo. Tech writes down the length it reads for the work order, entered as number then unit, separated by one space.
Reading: 3.5 in
